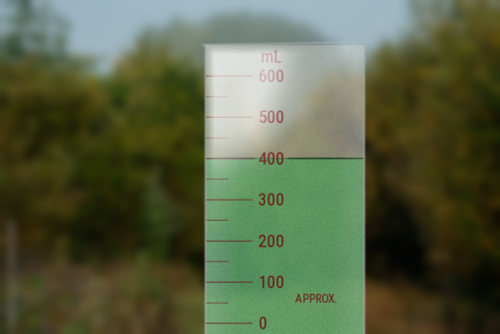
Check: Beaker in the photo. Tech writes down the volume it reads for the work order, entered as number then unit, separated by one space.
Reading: 400 mL
